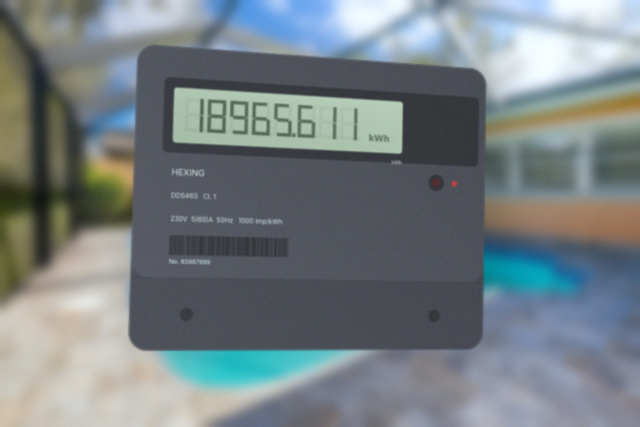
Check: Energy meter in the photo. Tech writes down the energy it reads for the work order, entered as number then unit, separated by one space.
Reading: 18965.611 kWh
